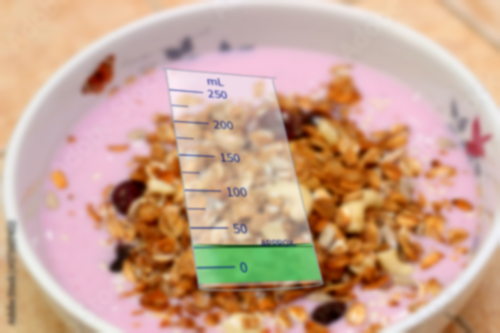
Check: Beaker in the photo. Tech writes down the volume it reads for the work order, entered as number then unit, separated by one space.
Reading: 25 mL
